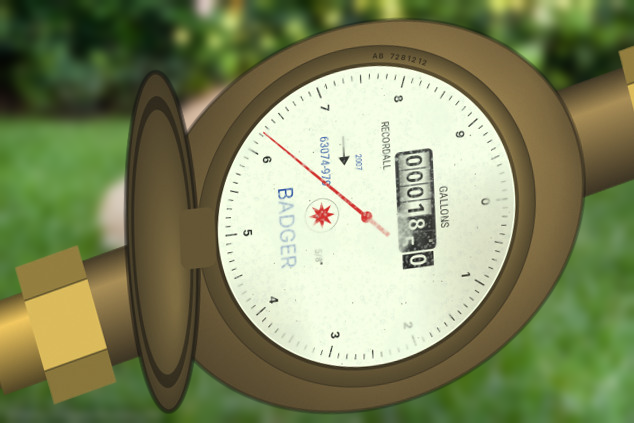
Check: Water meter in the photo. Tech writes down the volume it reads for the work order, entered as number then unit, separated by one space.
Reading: 1846.2 gal
